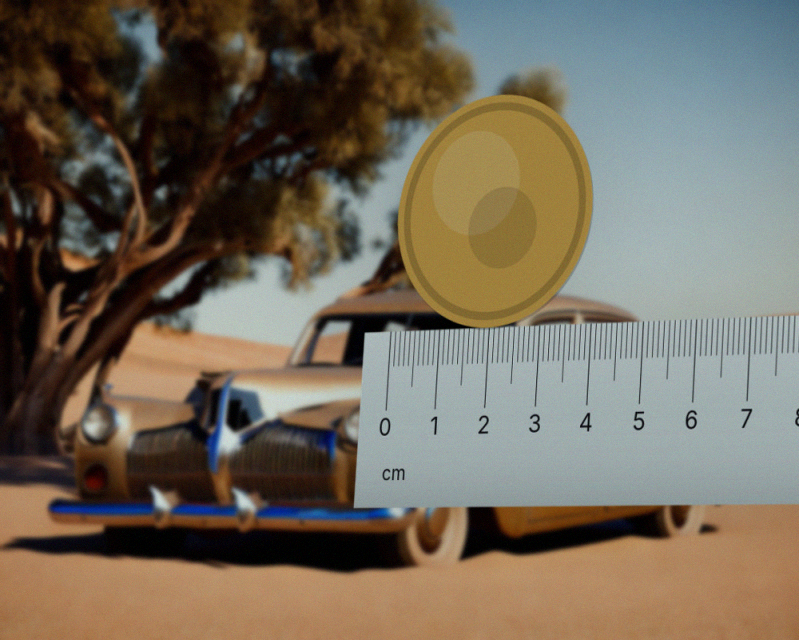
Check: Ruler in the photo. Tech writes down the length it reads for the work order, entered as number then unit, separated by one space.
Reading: 3.9 cm
